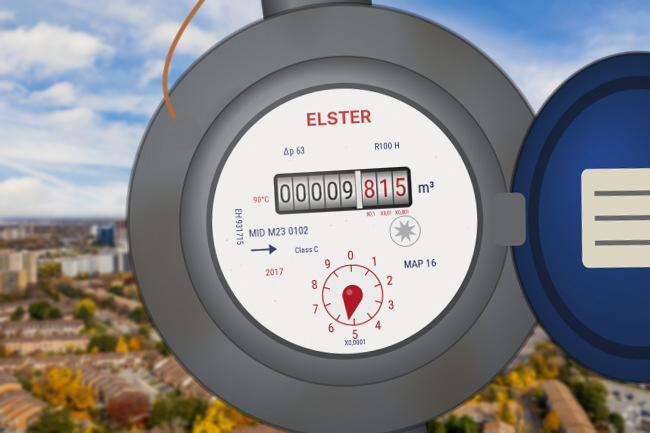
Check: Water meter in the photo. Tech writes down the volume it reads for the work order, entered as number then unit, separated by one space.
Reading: 9.8155 m³
